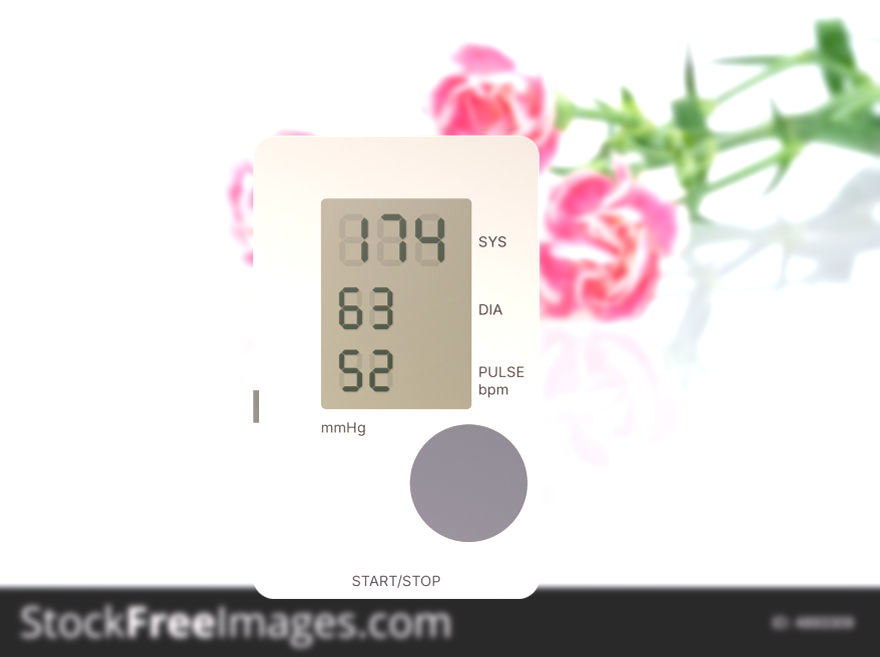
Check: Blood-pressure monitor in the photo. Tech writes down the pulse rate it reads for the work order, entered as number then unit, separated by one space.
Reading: 52 bpm
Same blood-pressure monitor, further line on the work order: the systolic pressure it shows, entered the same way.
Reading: 174 mmHg
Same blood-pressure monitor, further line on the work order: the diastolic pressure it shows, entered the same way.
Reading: 63 mmHg
